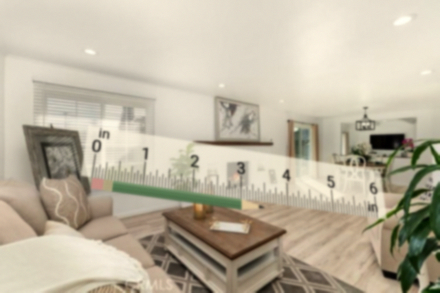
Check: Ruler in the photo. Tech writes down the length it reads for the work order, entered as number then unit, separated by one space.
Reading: 3.5 in
